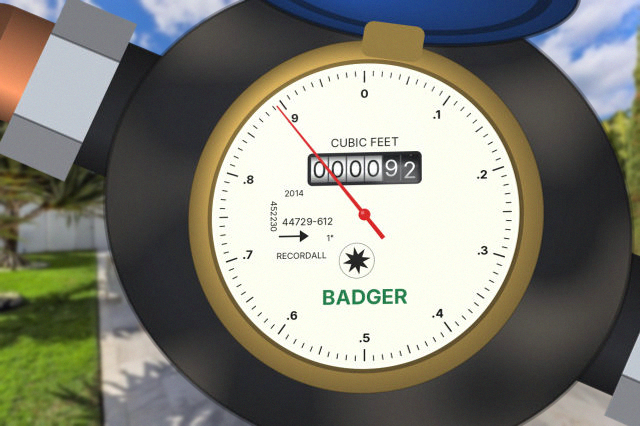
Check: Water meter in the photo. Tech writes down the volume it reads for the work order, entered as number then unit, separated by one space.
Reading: 91.89 ft³
